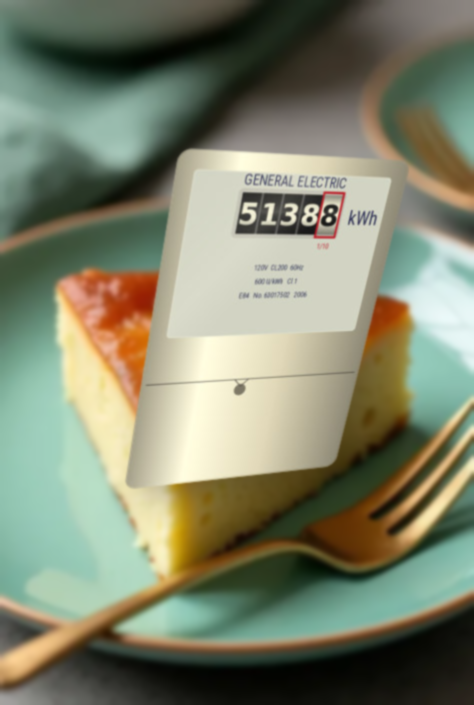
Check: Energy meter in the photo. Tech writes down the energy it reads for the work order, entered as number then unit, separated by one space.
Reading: 5138.8 kWh
